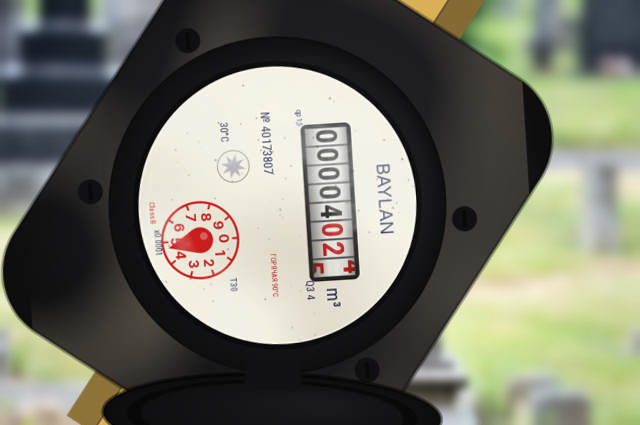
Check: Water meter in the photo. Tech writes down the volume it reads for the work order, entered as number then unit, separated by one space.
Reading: 4.0244 m³
